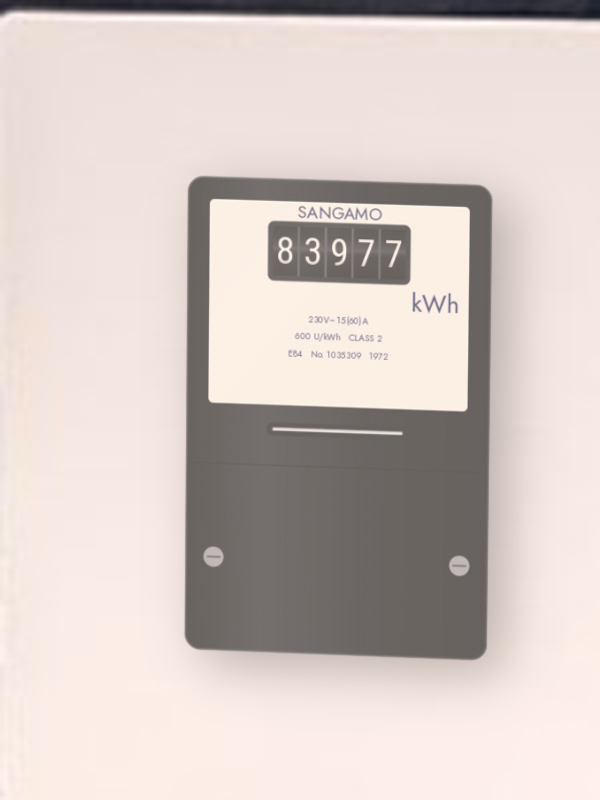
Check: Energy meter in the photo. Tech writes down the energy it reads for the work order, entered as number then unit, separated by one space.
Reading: 83977 kWh
